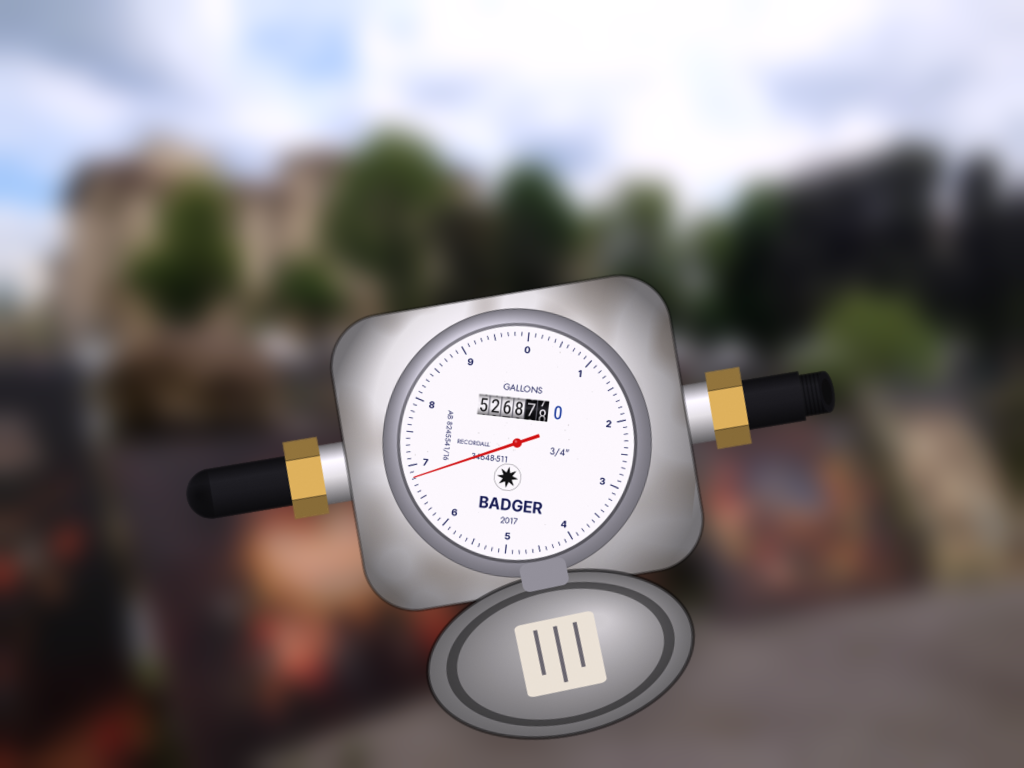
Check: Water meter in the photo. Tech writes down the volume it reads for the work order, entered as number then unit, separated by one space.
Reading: 5268776.8 gal
